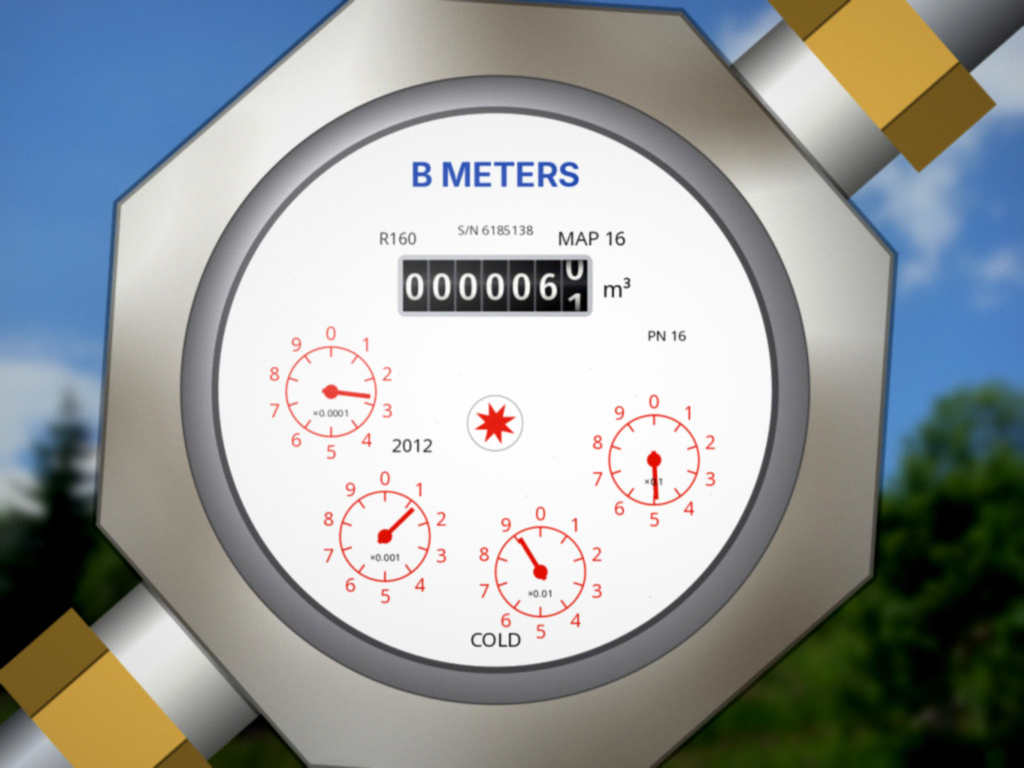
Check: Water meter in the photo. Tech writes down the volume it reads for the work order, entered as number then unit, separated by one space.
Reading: 60.4912 m³
